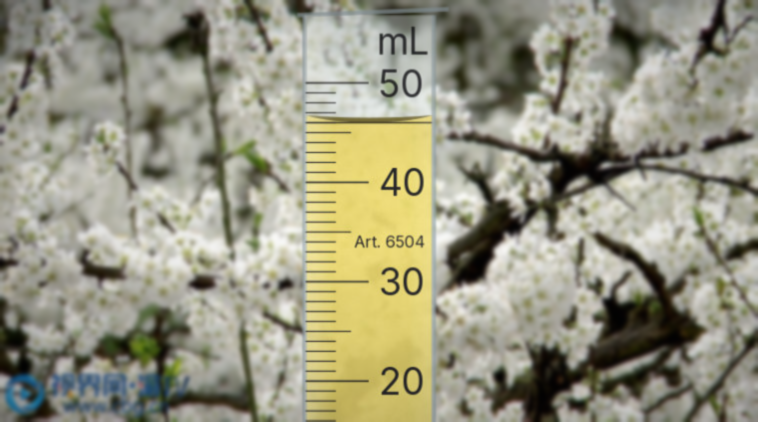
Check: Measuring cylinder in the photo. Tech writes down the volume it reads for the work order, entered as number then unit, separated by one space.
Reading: 46 mL
